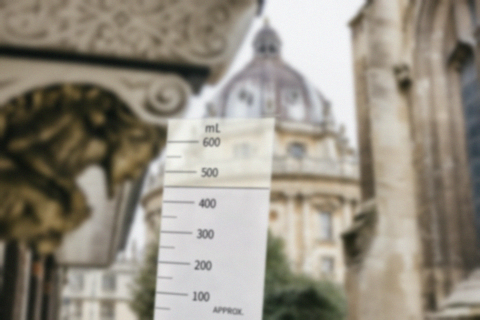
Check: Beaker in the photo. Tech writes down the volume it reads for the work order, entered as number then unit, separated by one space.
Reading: 450 mL
